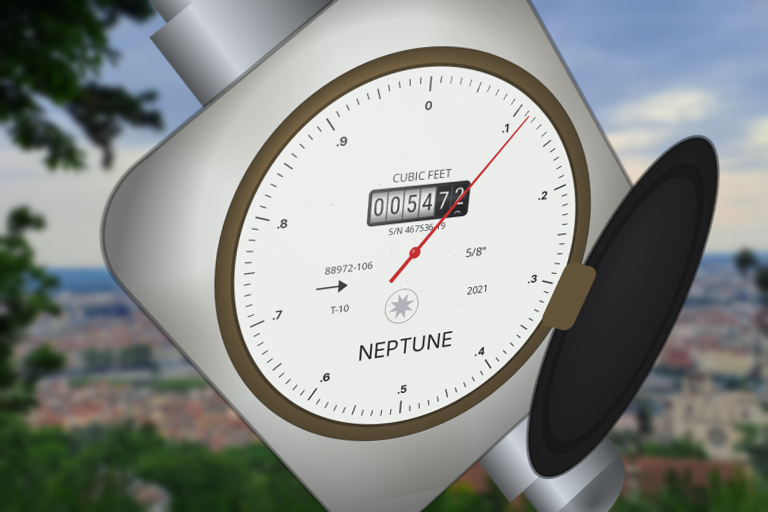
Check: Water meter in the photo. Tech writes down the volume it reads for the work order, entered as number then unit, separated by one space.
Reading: 5472.11 ft³
